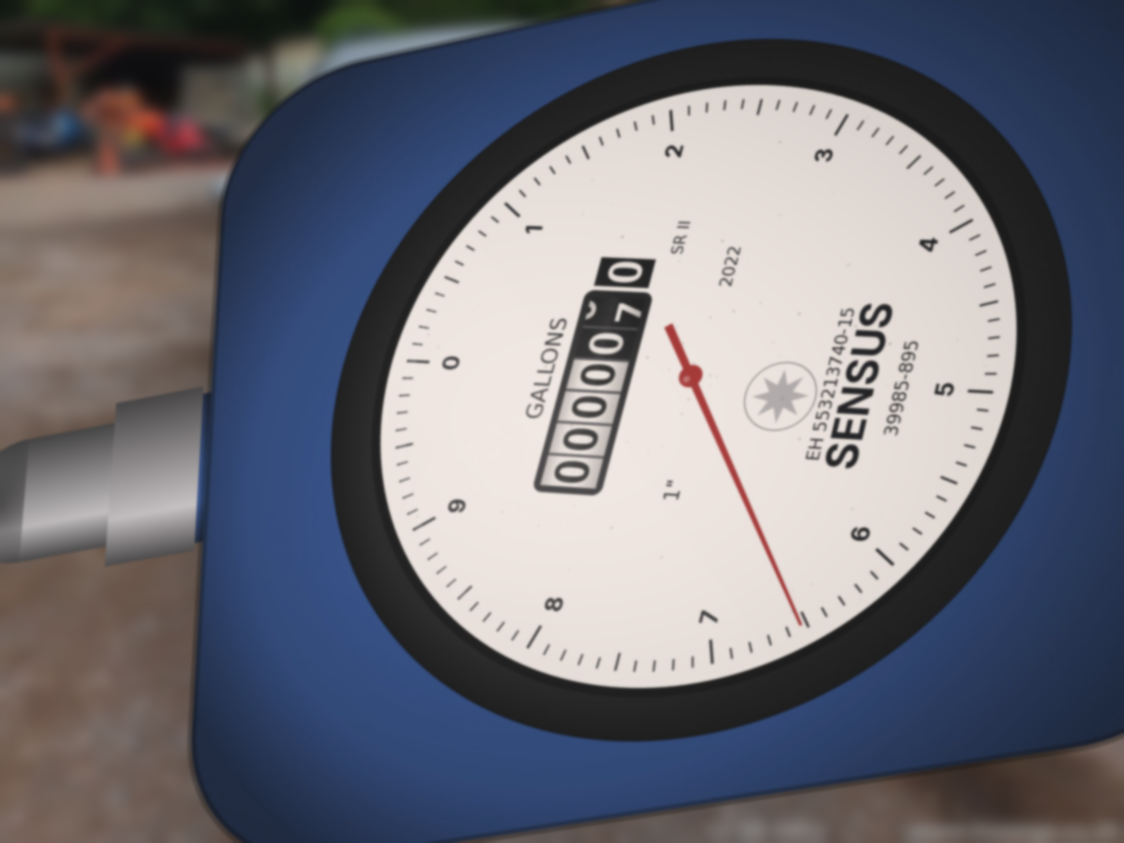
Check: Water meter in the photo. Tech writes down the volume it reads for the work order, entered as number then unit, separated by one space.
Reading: 66.5 gal
